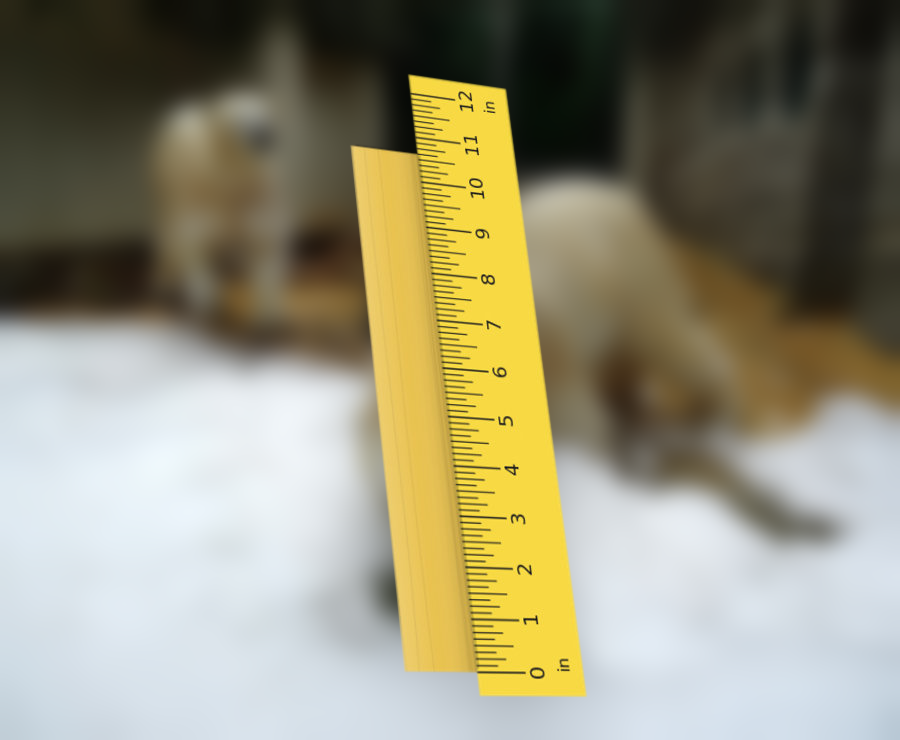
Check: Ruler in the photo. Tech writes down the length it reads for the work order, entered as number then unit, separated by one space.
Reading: 10.625 in
